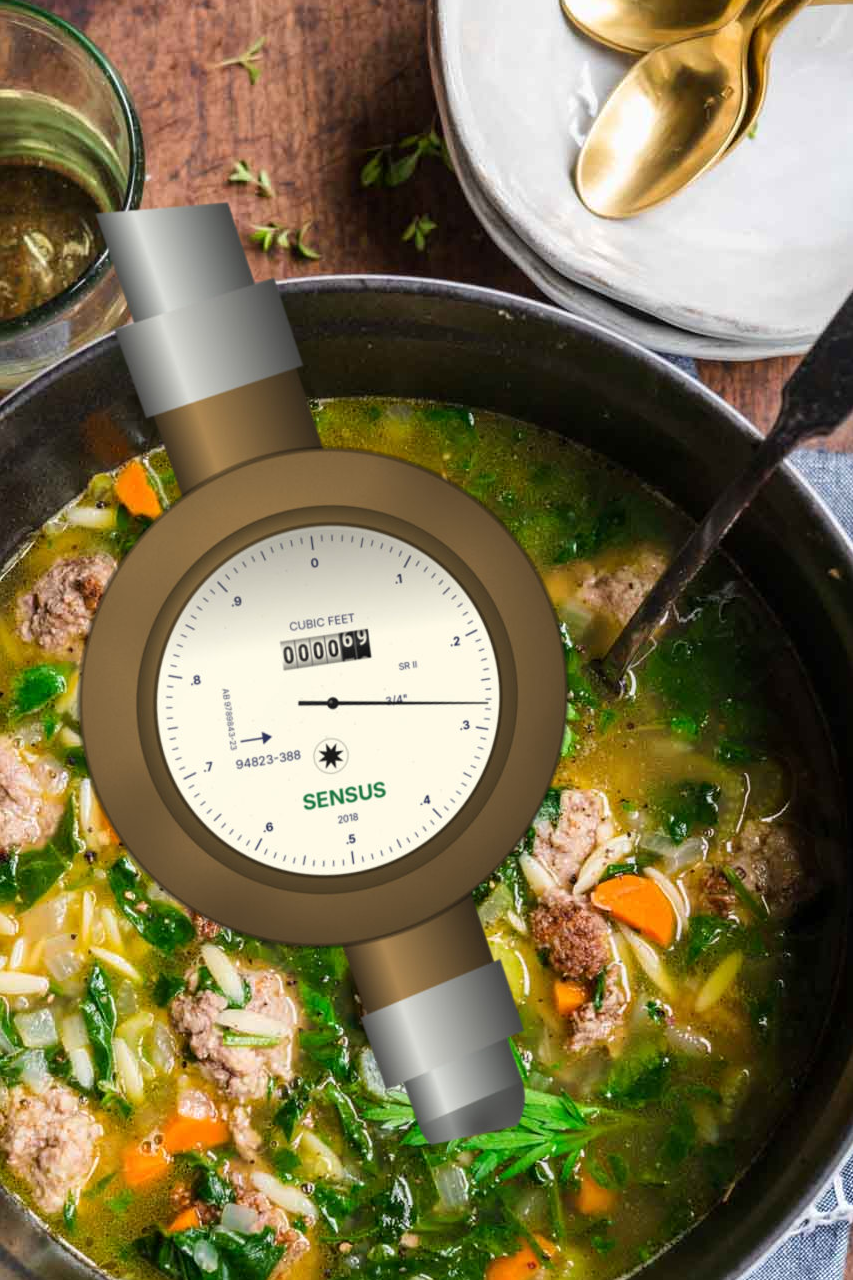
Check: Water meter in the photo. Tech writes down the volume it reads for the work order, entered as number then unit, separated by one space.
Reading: 69.27 ft³
